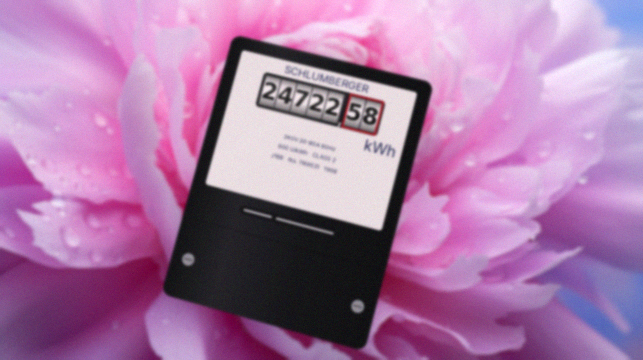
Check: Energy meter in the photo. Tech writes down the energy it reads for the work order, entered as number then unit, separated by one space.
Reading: 24722.58 kWh
